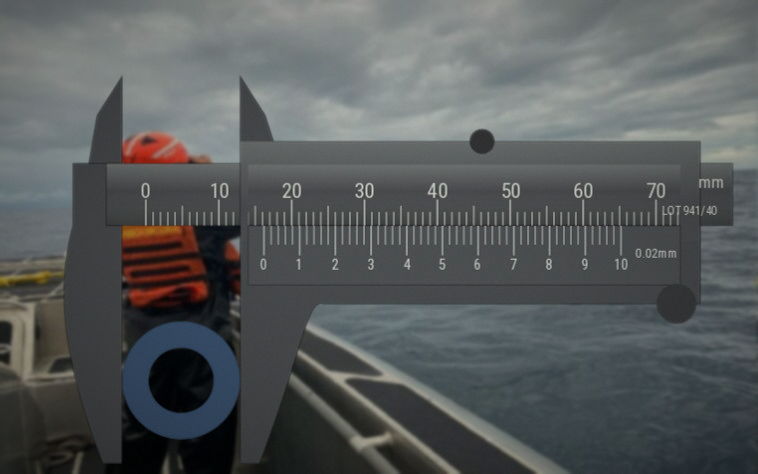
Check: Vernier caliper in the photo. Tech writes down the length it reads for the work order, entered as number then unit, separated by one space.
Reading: 16.2 mm
